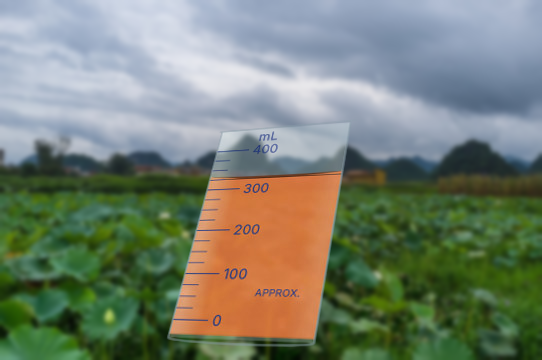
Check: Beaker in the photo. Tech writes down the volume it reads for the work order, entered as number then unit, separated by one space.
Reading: 325 mL
